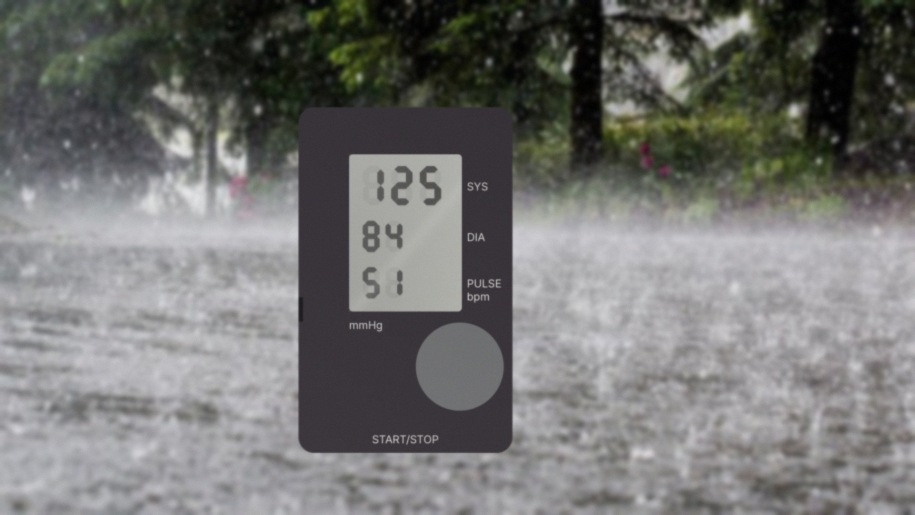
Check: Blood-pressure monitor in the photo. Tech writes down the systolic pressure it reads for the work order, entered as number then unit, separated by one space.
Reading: 125 mmHg
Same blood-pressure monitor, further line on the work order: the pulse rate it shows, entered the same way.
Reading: 51 bpm
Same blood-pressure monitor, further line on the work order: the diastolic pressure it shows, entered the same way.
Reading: 84 mmHg
